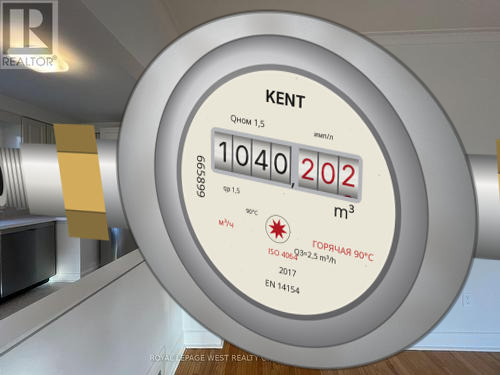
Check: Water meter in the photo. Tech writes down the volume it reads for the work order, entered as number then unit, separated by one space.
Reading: 1040.202 m³
